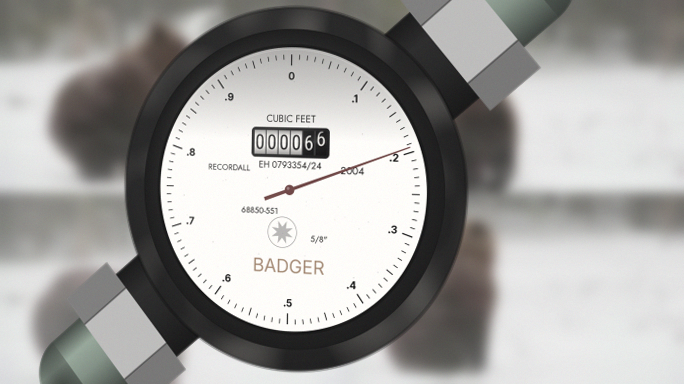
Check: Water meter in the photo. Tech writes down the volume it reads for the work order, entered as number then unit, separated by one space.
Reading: 66.19 ft³
